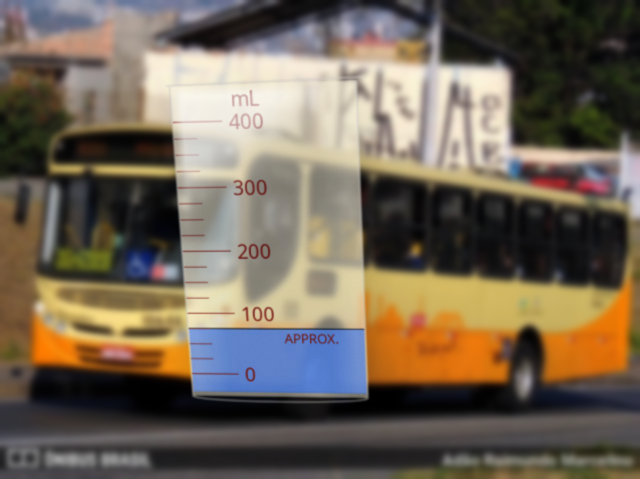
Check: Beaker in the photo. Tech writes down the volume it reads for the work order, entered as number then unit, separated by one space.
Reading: 75 mL
